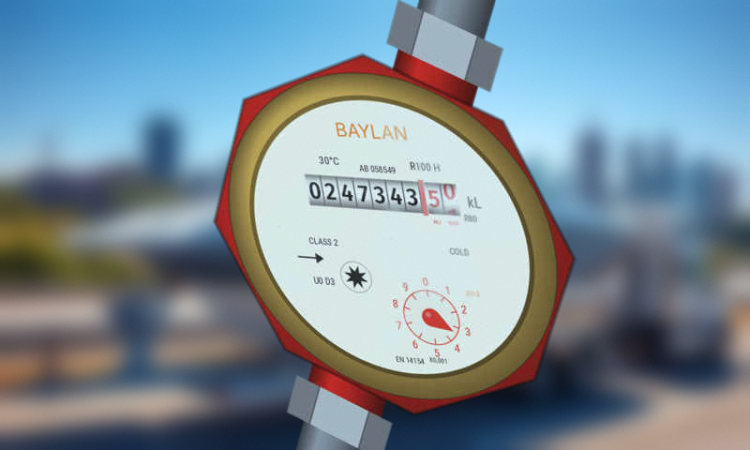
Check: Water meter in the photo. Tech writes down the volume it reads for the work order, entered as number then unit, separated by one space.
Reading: 247343.503 kL
